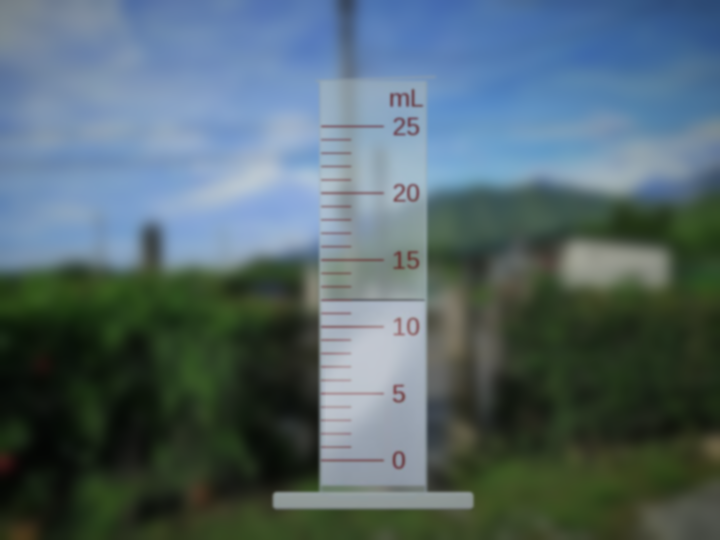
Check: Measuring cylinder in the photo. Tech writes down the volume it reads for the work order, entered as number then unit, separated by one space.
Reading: 12 mL
